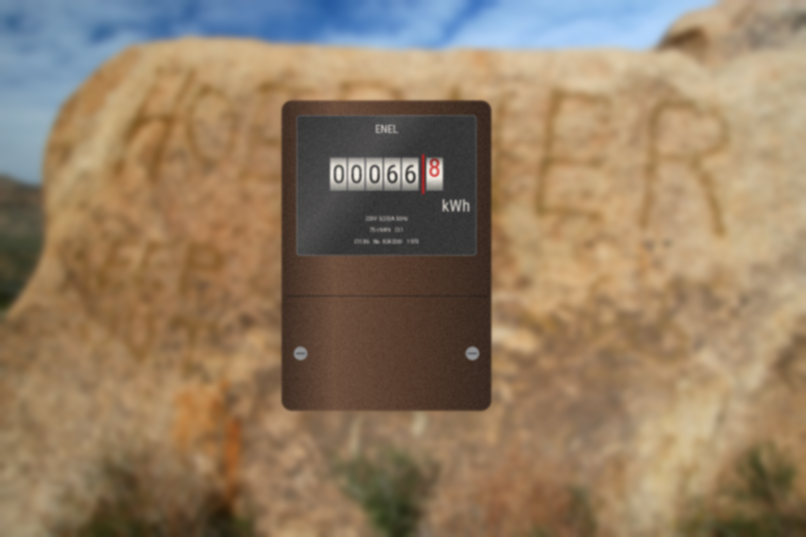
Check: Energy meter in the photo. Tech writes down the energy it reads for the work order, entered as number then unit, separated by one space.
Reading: 66.8 kWh
